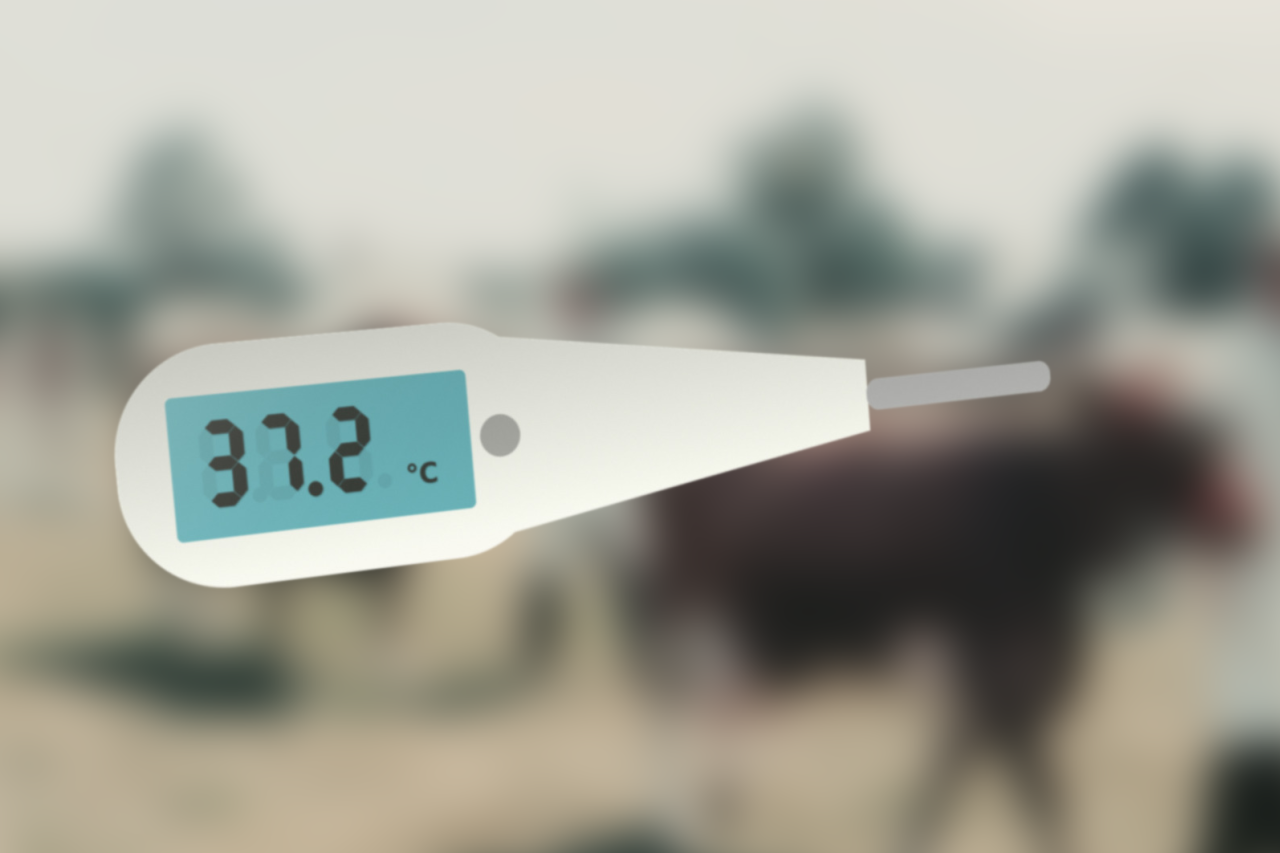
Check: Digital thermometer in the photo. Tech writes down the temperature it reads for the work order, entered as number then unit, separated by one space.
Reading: 37.2 °C
